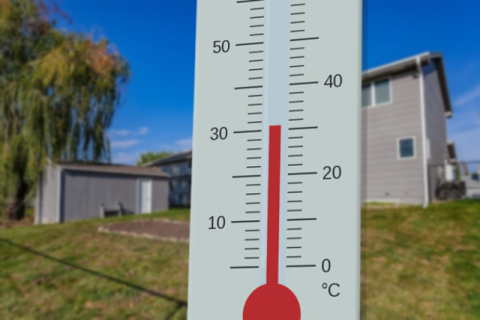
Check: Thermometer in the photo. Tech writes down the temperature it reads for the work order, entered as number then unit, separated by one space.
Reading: 31 °C
